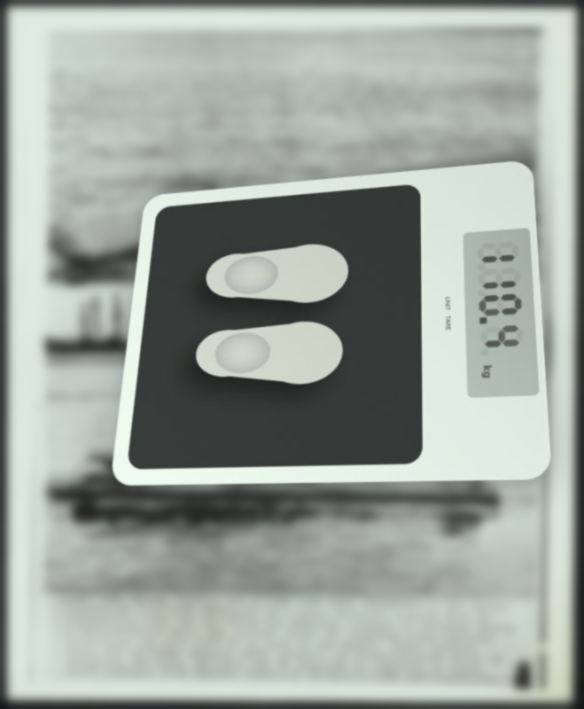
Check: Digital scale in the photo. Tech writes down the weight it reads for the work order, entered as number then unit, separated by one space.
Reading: 110.4 kg
